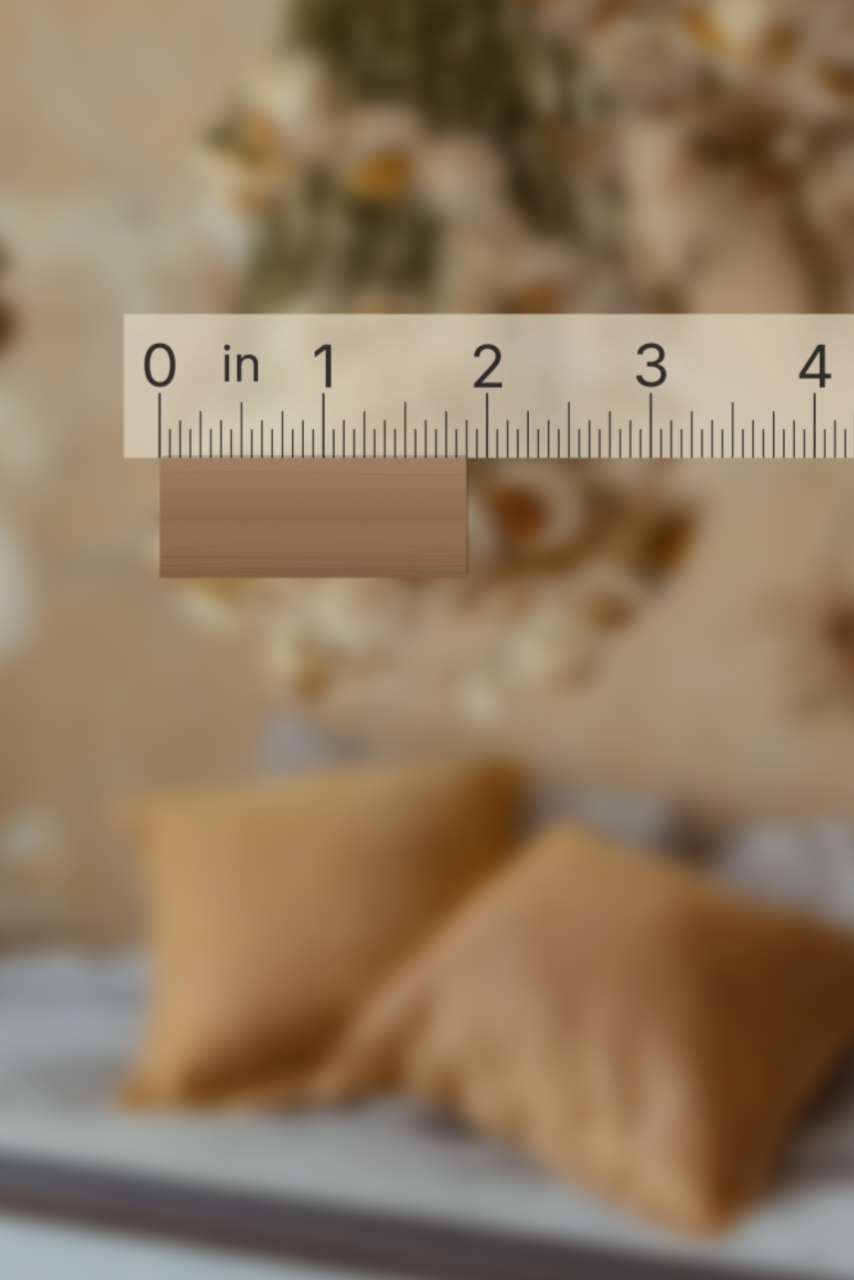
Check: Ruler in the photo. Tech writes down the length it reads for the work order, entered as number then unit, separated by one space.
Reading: 1.875 in
